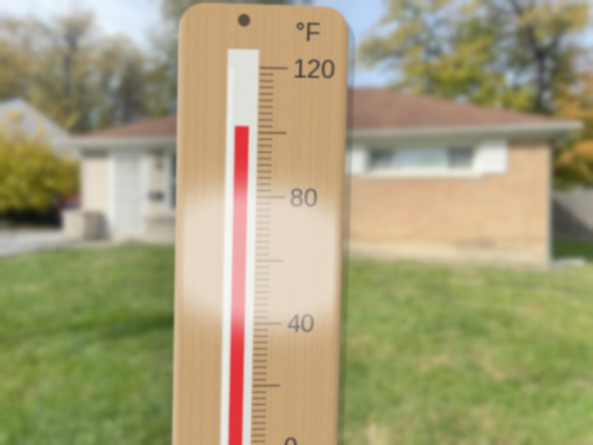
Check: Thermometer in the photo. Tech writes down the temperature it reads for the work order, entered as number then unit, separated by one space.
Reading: 102 °F
